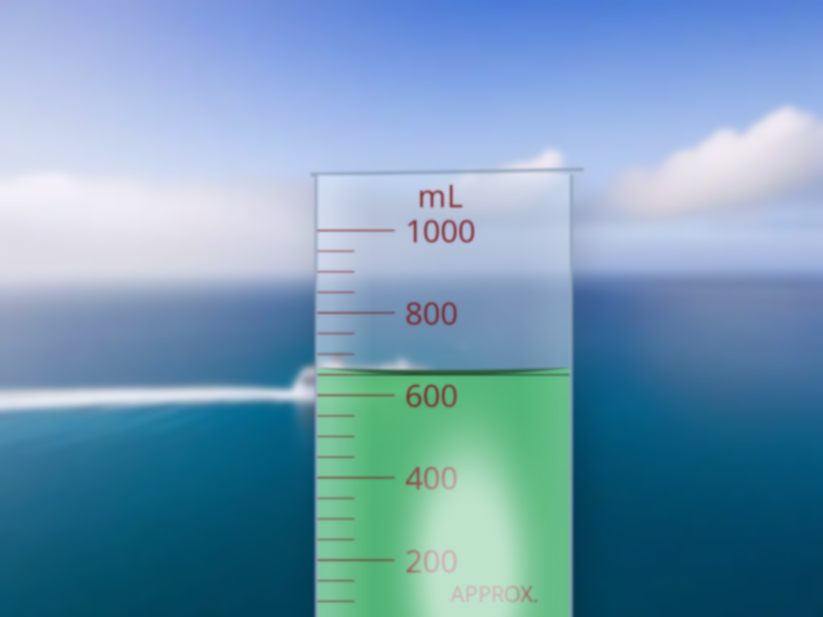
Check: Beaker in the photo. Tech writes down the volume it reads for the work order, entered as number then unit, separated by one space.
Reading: 650 mL
